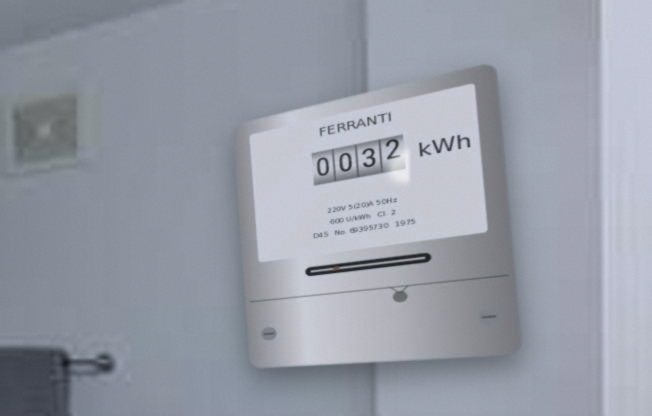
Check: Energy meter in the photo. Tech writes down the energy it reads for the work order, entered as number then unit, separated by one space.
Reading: 32 kWh
